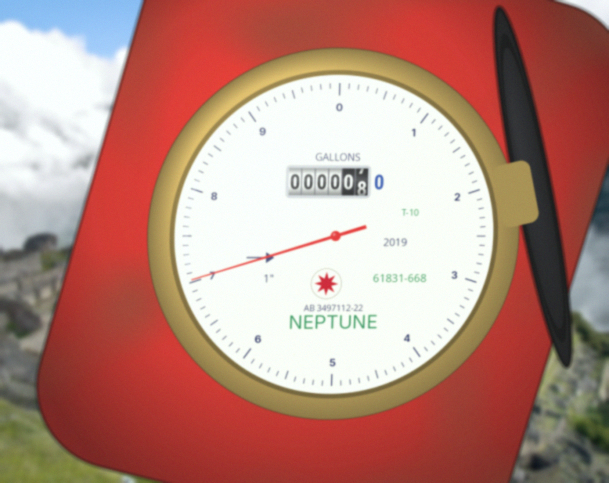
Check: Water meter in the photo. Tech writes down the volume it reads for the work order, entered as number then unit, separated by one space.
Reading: 77.0 gal
